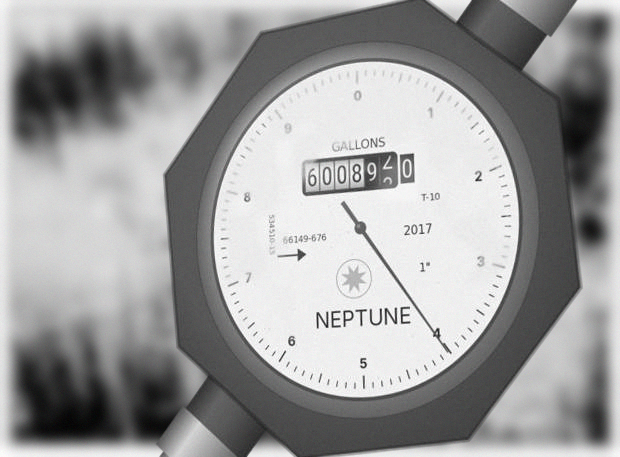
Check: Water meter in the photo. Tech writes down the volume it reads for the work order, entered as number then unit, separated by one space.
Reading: 6008924.0 gal
